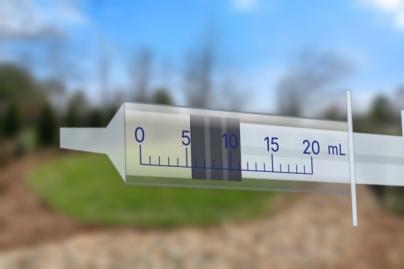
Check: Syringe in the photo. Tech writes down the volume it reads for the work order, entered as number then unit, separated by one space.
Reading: 5.5 mL
